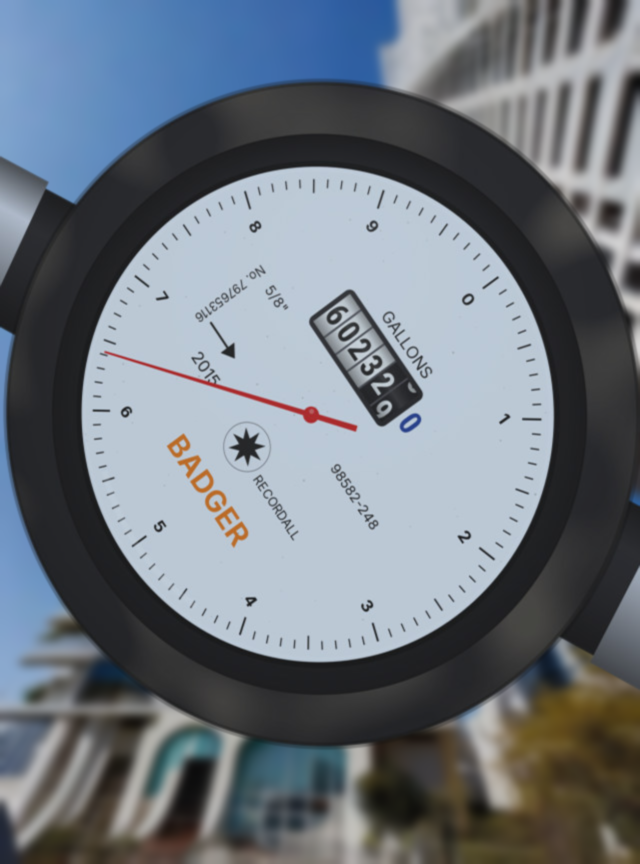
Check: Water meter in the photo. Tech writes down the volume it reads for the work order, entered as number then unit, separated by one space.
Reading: 6023286.4 gal
